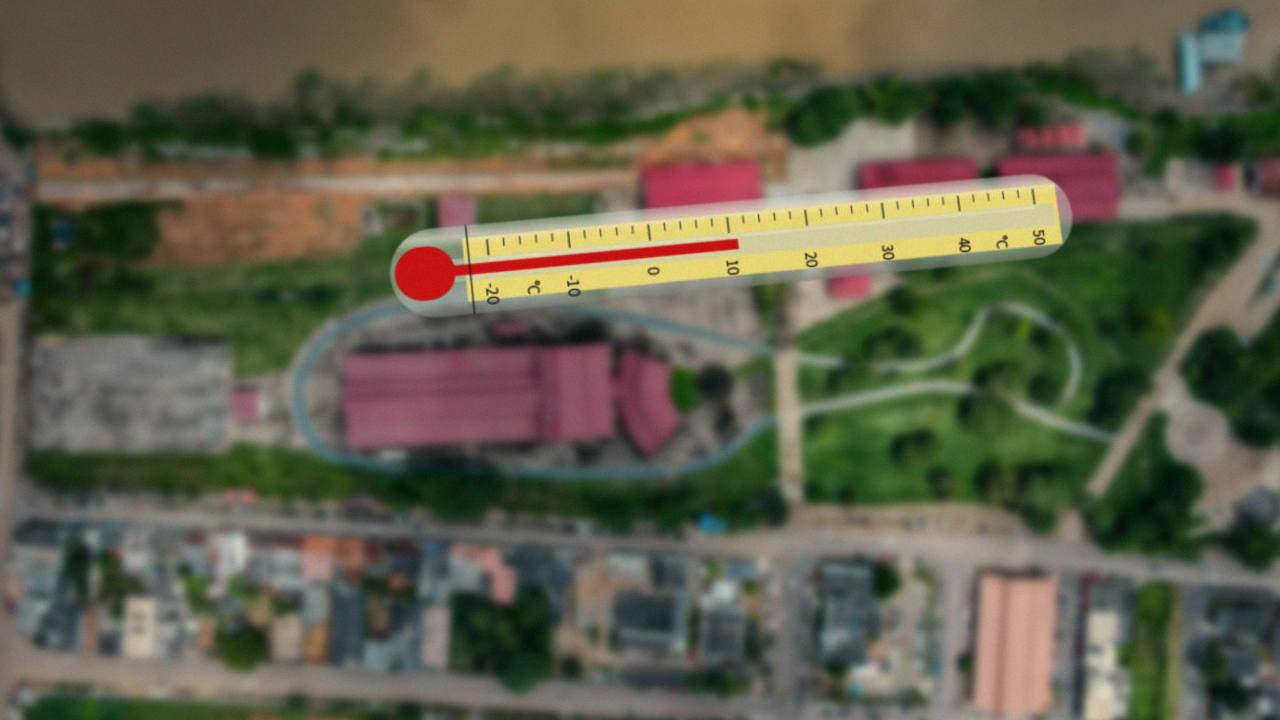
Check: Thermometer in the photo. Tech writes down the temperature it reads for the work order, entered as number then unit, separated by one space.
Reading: 11 °C
